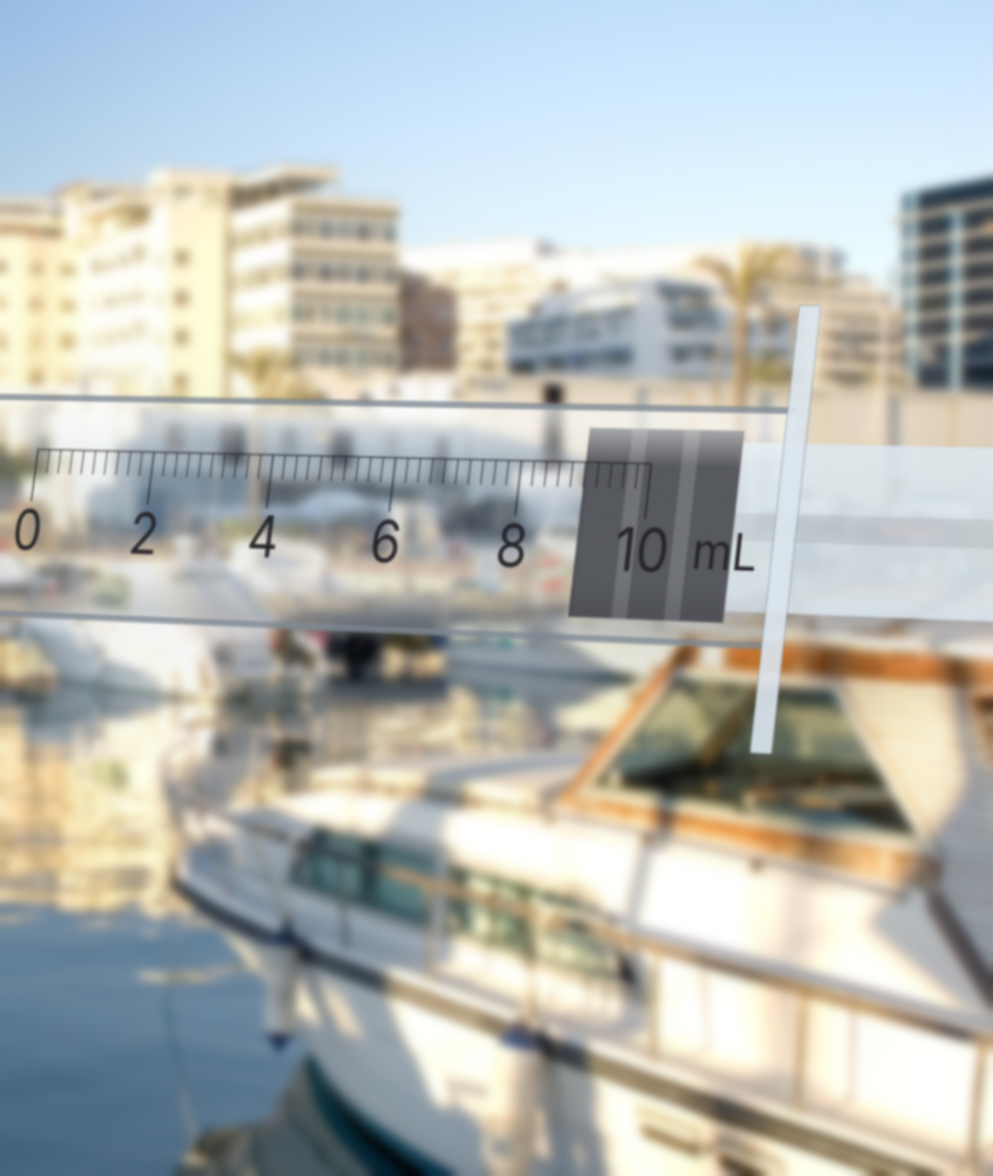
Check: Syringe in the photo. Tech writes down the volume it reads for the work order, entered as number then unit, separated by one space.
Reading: 9 mL
